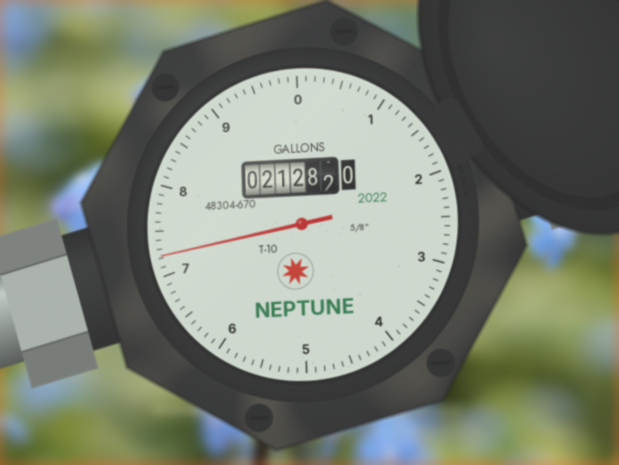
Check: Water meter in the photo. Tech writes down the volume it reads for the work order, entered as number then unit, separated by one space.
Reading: 212817.2 gal
